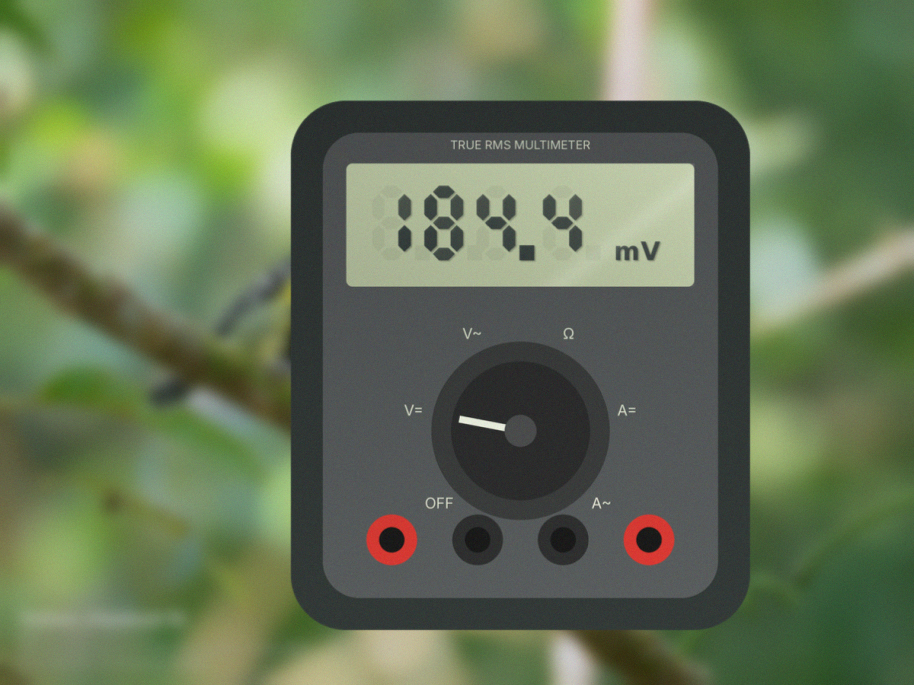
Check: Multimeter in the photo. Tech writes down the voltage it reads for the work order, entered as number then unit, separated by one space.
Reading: 184.4 mV
